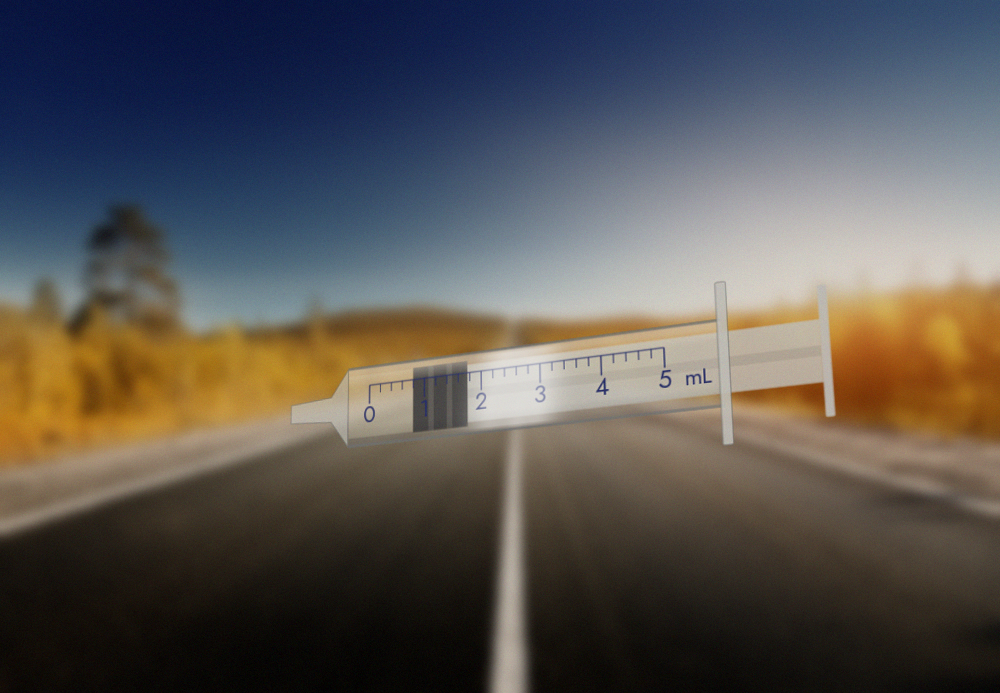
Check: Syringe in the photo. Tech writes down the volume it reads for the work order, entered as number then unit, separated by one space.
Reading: 0.8 mL
